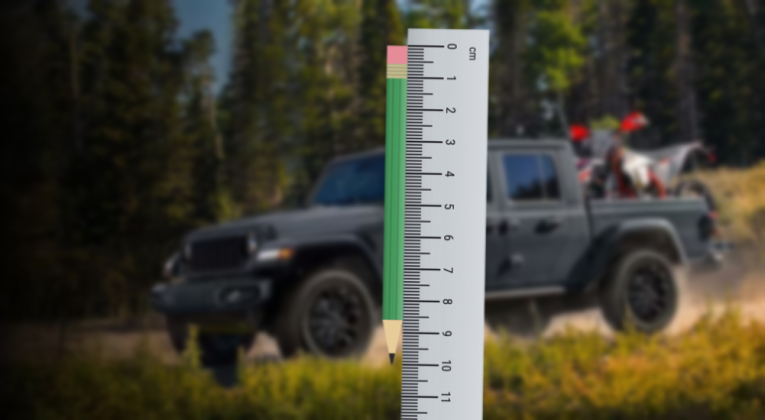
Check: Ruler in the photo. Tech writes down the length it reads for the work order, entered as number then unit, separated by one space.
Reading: 10 cm
